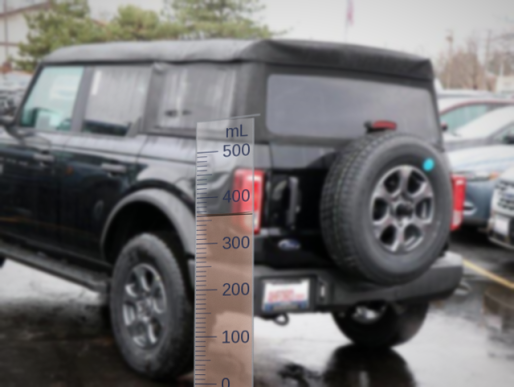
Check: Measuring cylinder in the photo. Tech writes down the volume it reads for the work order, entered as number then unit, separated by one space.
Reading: 360 mL
